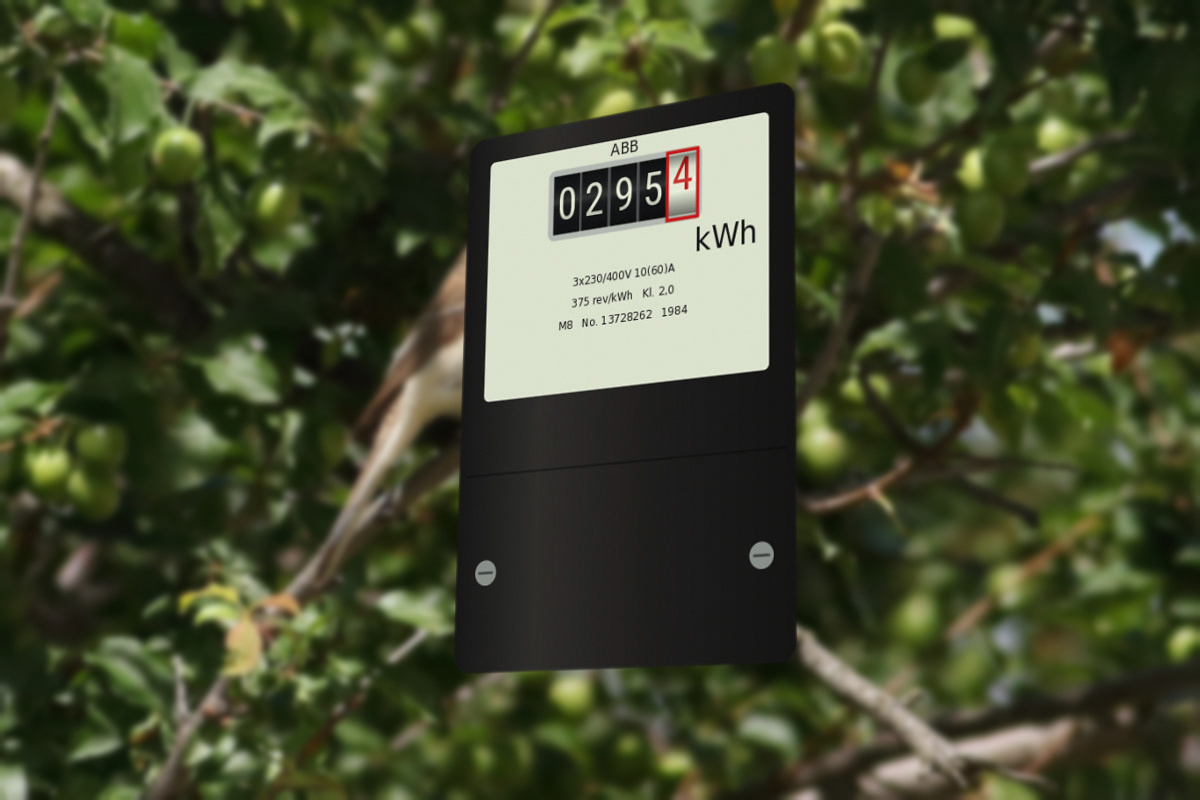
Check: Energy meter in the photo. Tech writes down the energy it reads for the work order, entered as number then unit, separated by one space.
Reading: 295.4 kWh
